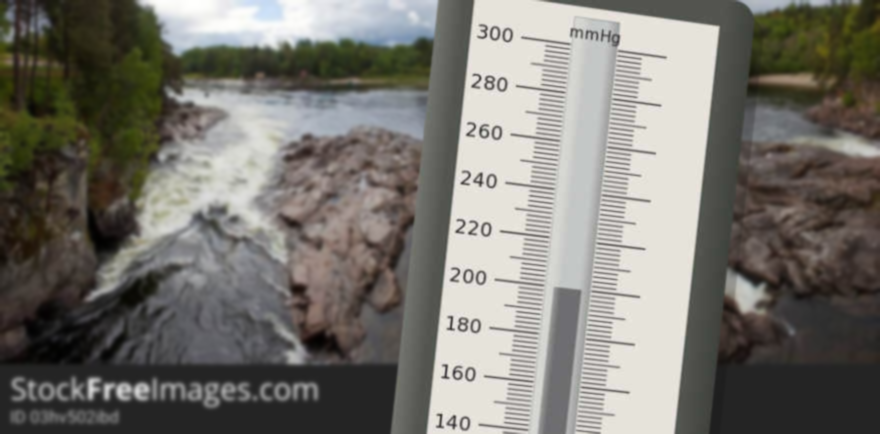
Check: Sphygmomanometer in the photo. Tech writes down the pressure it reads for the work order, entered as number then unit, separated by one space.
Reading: 200 mmHg
